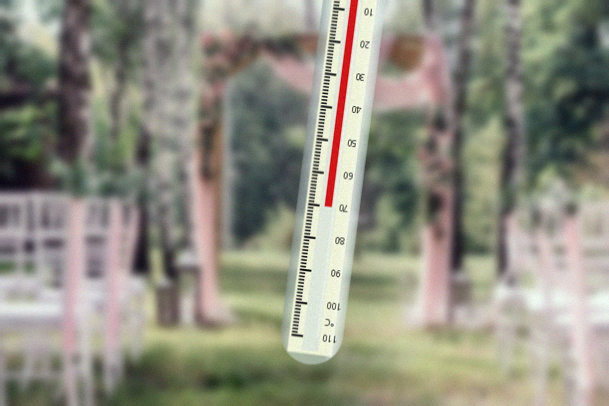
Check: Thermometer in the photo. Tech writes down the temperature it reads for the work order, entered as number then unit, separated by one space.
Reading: 70 °C
